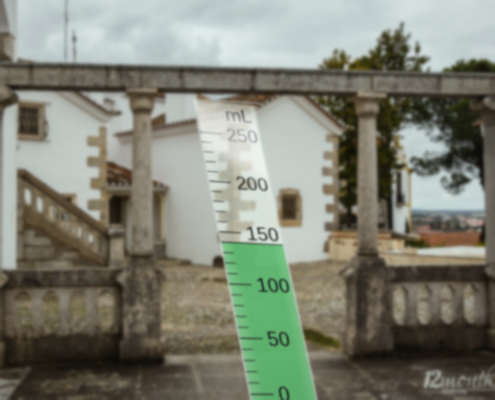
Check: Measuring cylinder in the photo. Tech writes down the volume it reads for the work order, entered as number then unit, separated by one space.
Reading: 140 mL
